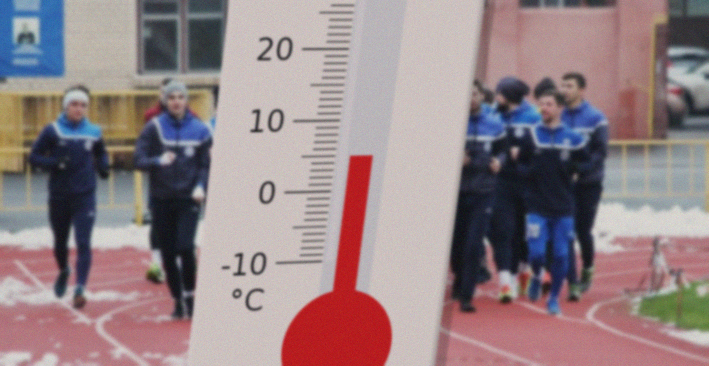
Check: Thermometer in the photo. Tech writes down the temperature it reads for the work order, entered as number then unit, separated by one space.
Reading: 5 °C
